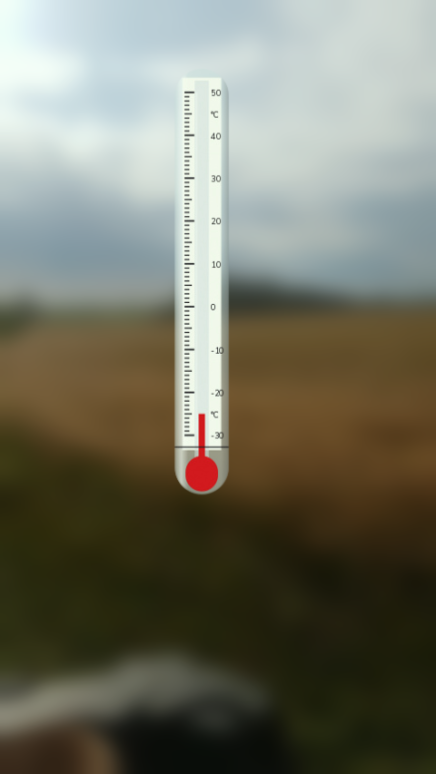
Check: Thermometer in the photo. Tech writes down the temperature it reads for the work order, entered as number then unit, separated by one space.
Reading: -25 °C
